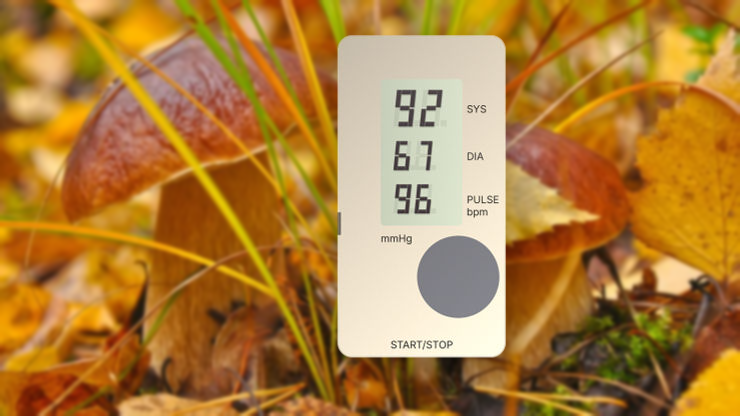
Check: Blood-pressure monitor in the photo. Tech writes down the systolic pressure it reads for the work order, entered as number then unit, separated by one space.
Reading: 92 mmHg
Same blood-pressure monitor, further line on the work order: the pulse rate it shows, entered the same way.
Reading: 96 bpm
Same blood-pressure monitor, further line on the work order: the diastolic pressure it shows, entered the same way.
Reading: 67 mmHg
